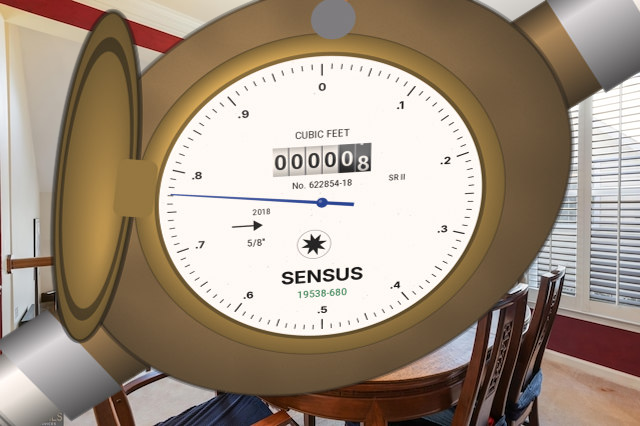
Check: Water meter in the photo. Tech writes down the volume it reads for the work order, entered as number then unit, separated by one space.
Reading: 7.77 ft³
